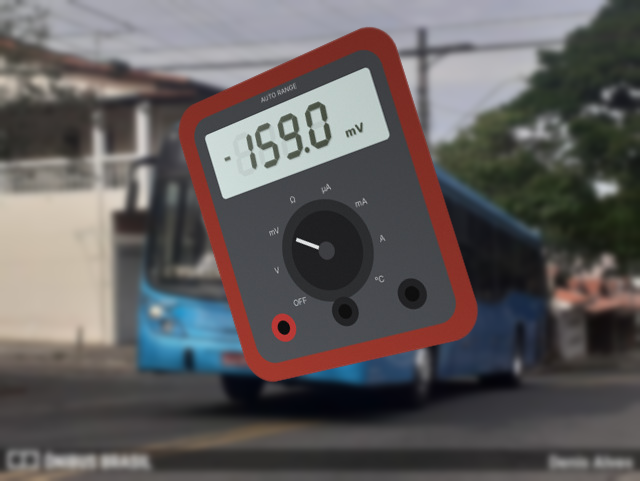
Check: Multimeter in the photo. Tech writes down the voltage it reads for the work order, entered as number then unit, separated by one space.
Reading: -159.0 mV
